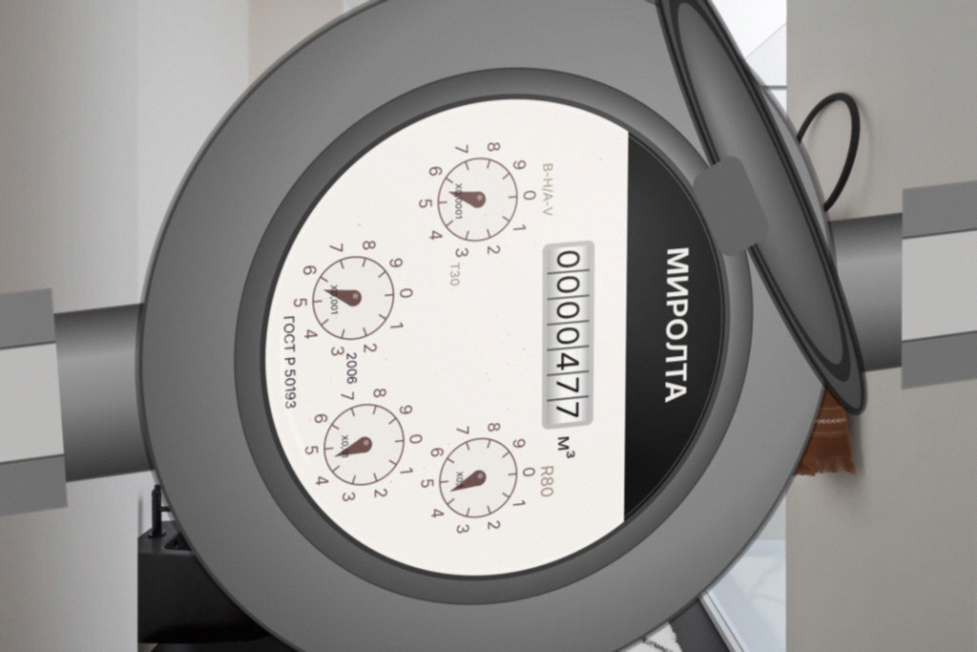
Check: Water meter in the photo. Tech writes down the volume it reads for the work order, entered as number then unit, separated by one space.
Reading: 477.4455 m³
